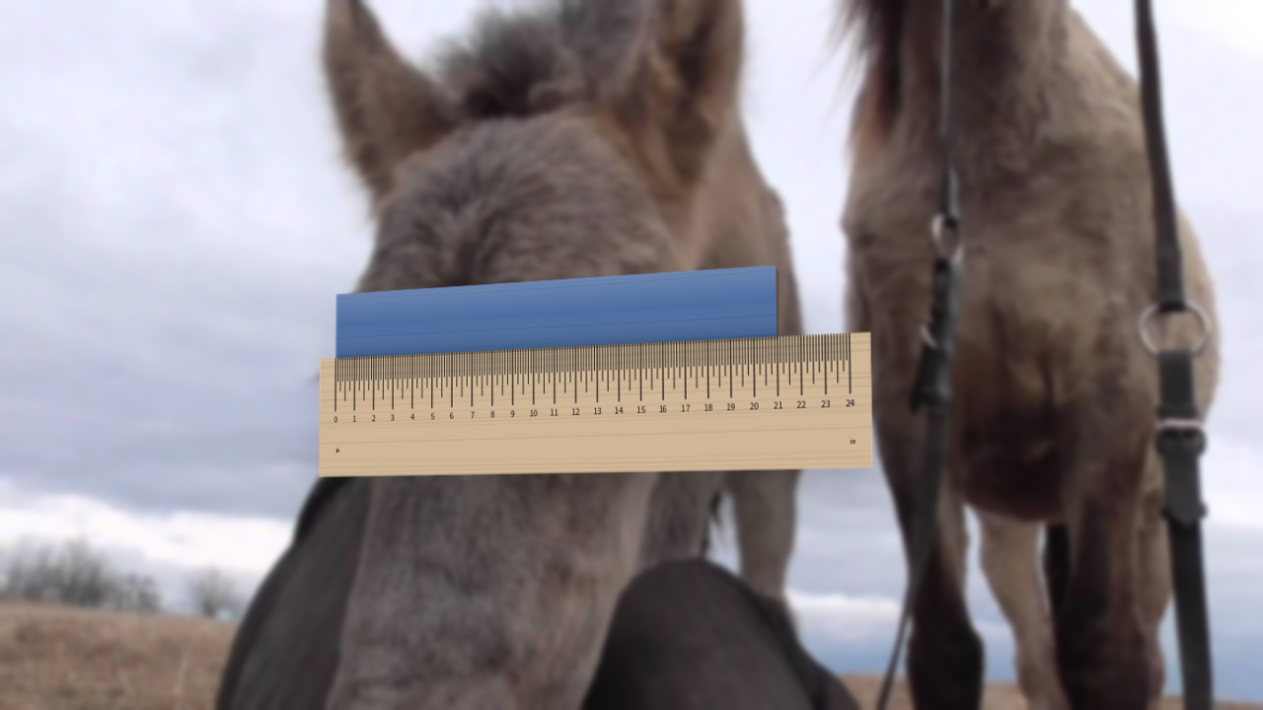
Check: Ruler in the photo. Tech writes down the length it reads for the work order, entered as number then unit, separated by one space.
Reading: 21 in
